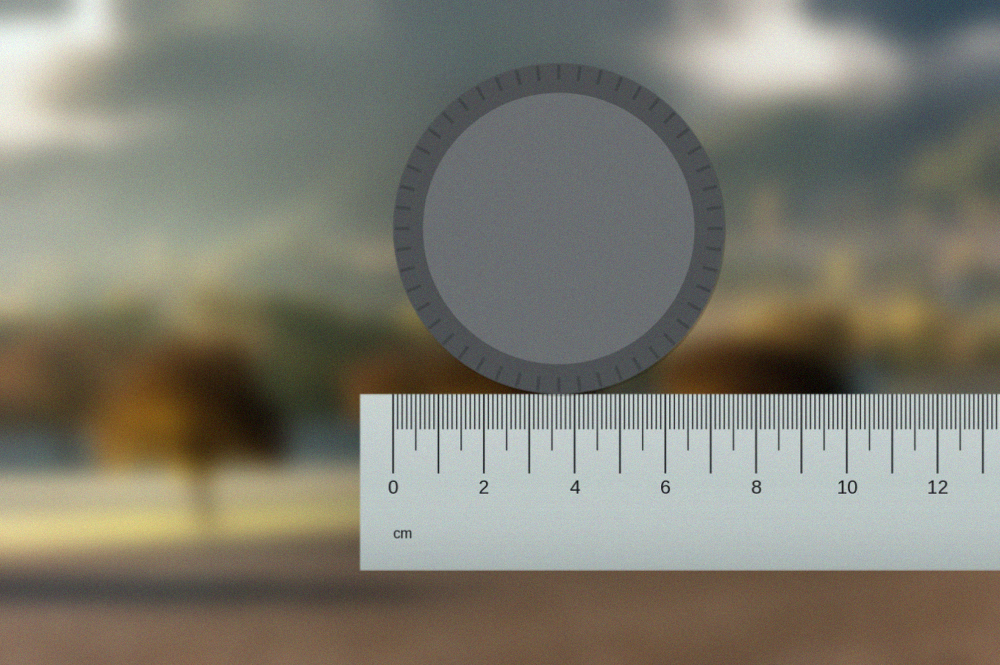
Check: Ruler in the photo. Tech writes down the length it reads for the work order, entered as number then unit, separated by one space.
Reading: 7.3 cm
